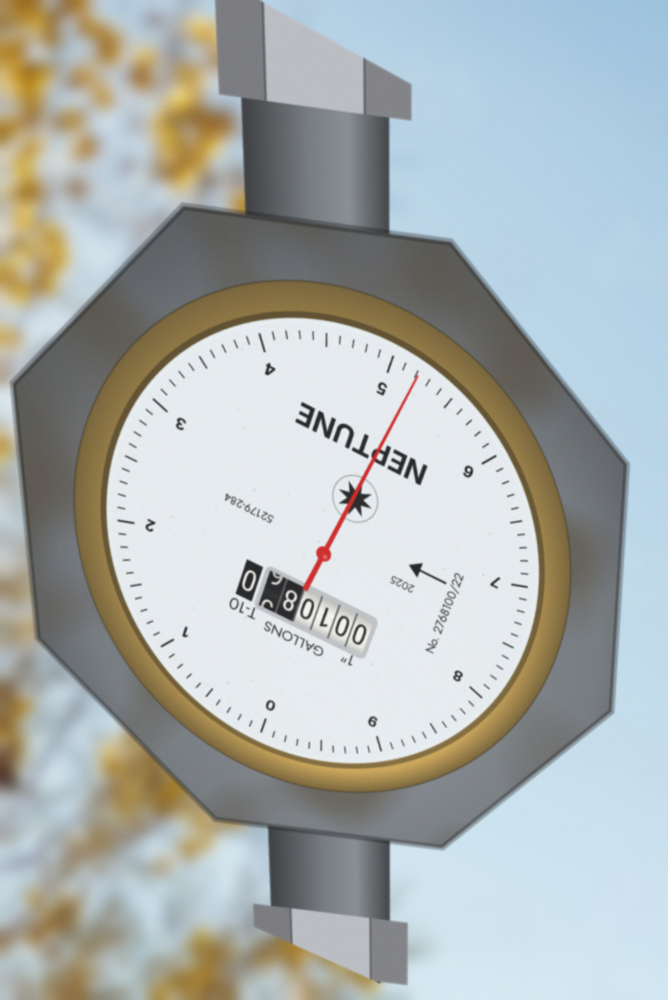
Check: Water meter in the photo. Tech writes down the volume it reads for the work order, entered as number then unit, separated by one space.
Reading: 10855.2 gal
